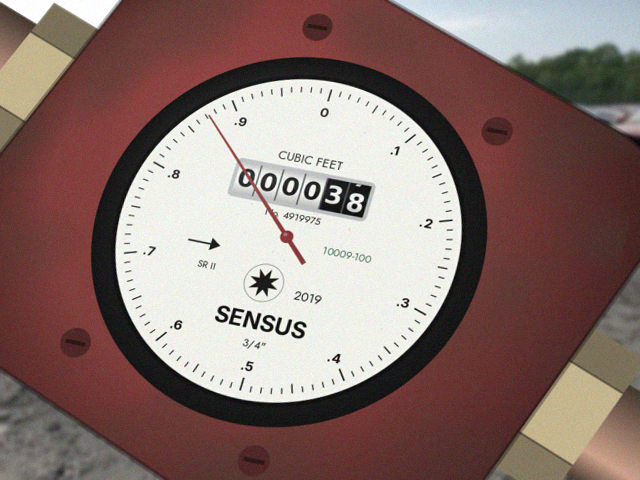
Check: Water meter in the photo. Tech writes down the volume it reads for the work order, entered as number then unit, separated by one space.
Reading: 37.87 ft³
